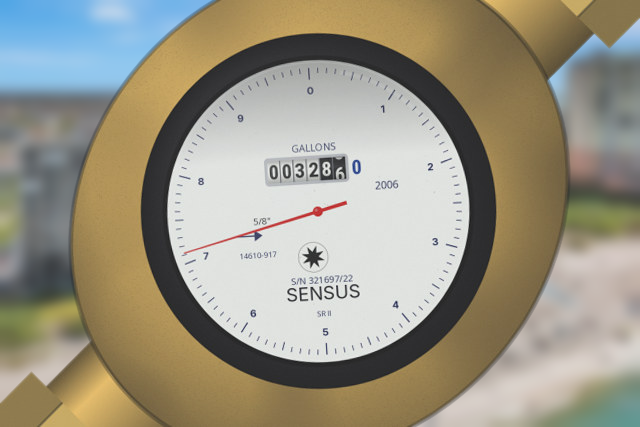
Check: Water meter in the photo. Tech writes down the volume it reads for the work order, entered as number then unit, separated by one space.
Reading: 32857.1 gal
